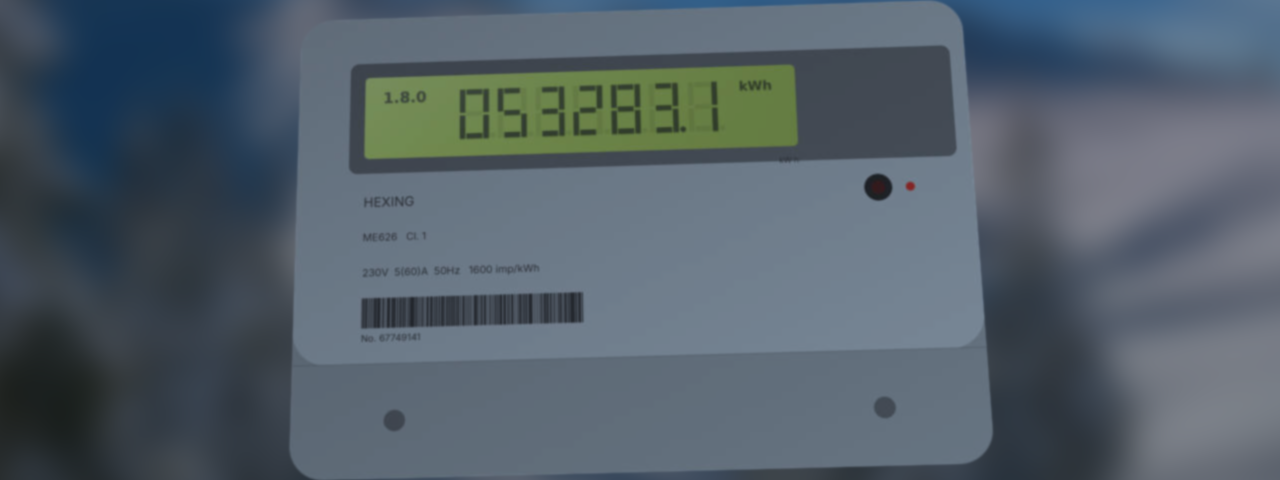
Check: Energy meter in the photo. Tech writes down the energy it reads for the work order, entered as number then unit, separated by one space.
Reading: 53283.1 kWh
